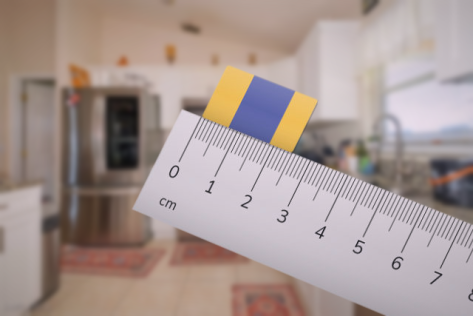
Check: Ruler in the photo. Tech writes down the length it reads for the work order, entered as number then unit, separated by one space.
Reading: 2.5 cm
